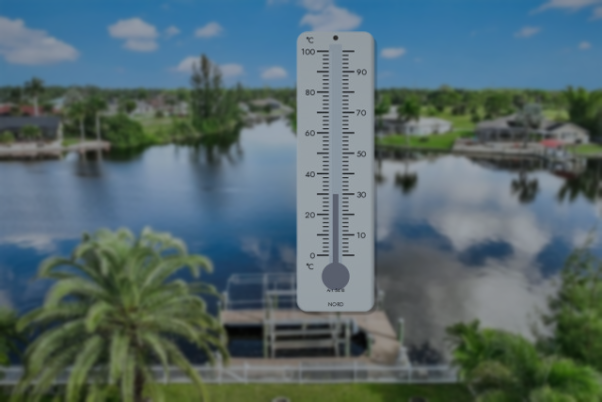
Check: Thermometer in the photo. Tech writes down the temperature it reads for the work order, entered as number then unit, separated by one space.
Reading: 30 °C
